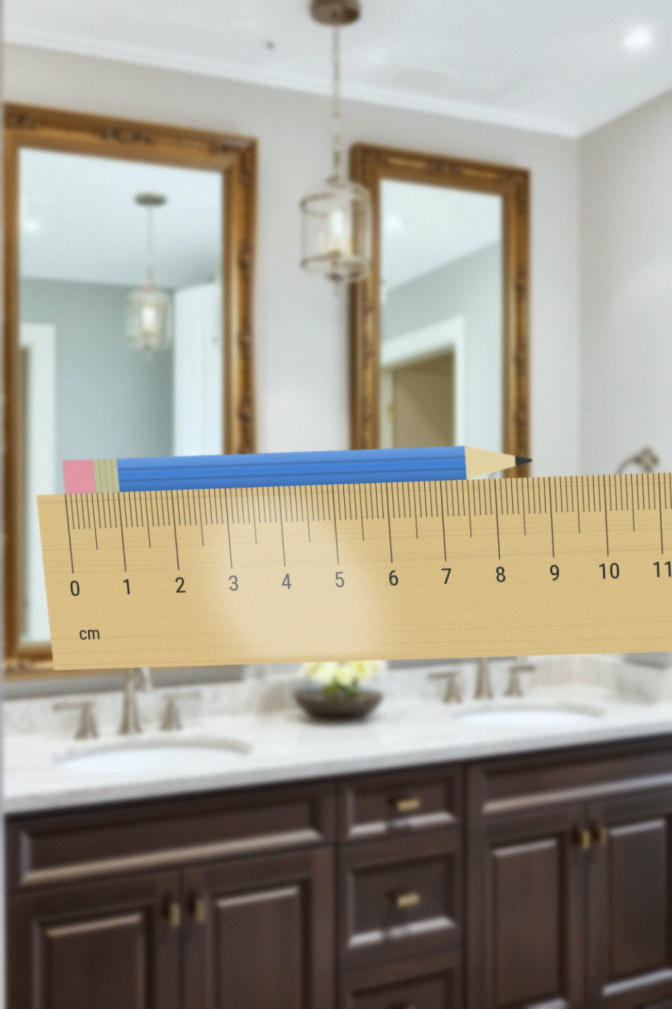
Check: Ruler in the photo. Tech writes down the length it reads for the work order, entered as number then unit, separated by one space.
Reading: 8.7 cm
